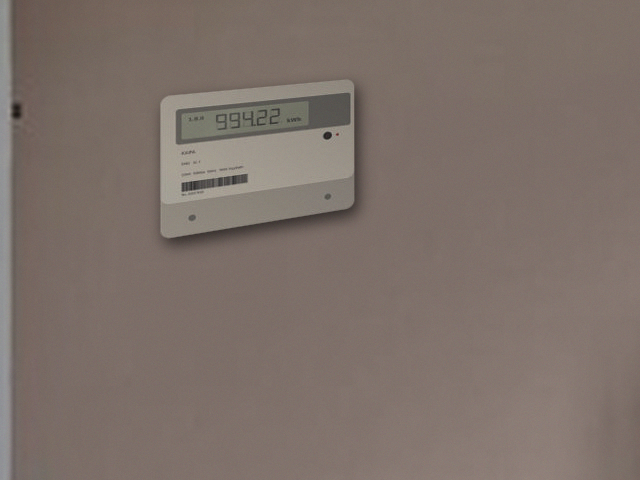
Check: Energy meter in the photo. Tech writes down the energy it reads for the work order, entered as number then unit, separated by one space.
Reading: 994.22 kWh
